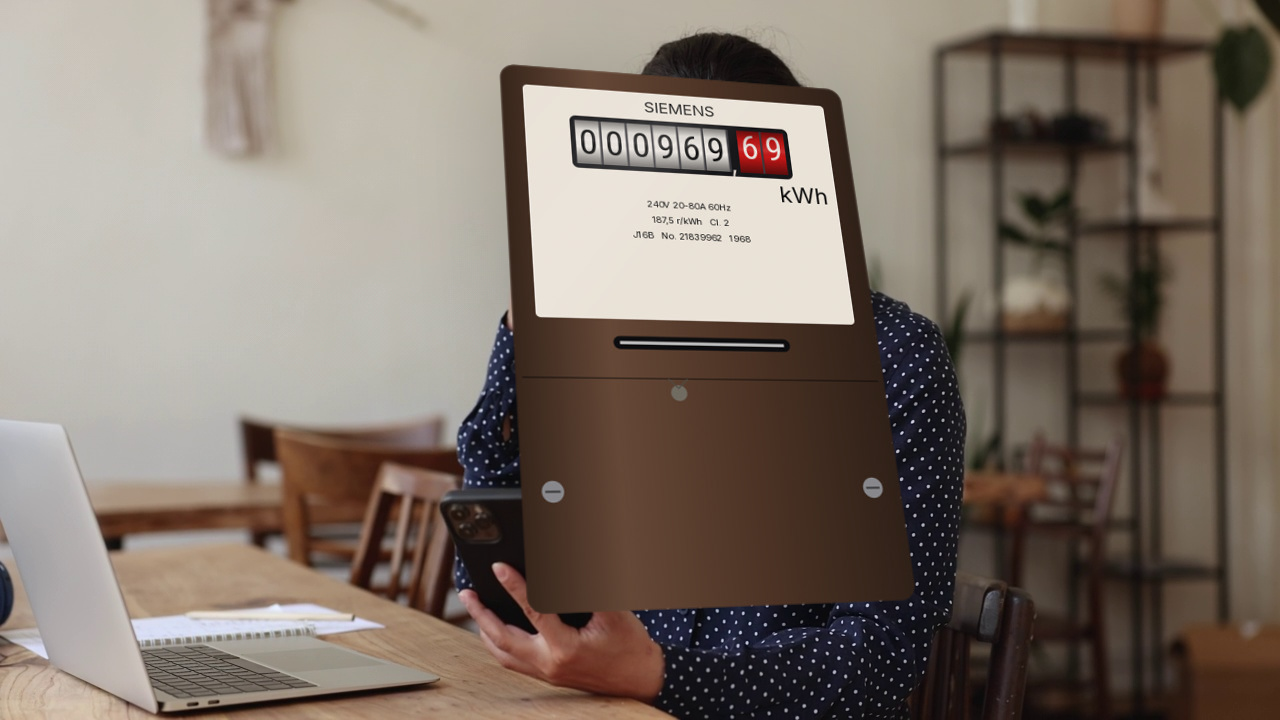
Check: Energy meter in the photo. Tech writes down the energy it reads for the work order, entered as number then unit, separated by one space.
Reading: 969.69 kWh
